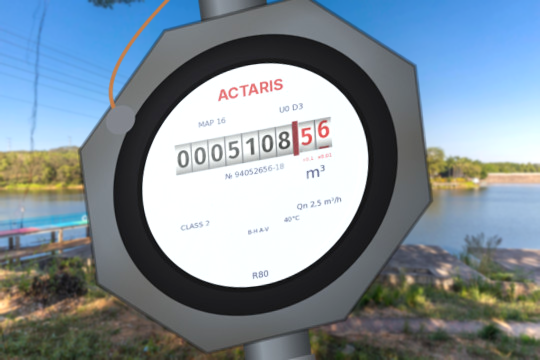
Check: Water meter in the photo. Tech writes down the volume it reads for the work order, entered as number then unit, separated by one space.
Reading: 5108.56 m³
